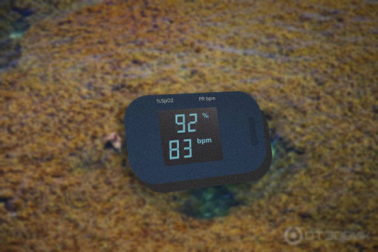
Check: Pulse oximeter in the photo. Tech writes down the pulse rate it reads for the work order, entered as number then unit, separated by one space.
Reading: 83 bpm
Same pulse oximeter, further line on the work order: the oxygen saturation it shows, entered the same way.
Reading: 92 %
